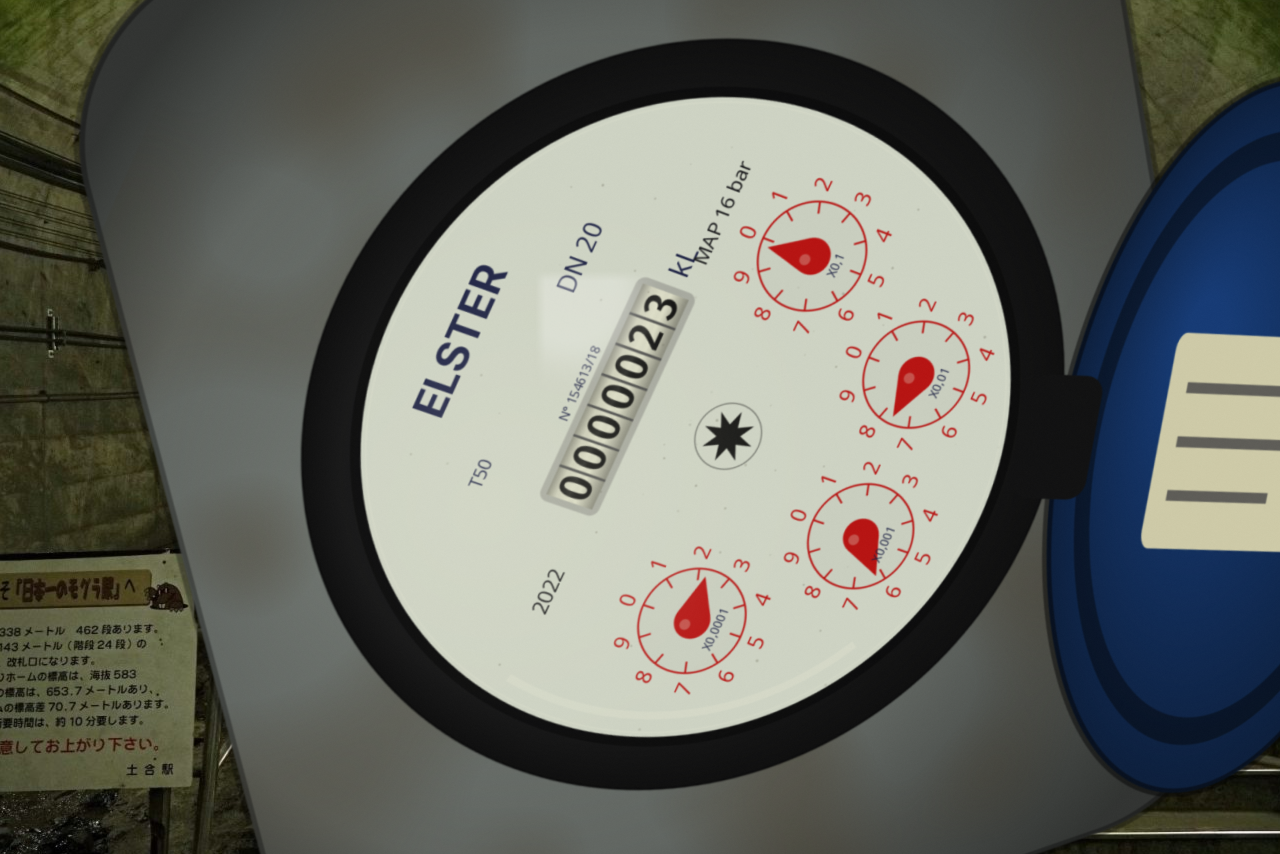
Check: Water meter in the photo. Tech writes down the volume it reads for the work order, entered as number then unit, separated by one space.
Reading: 22.9762 kL
